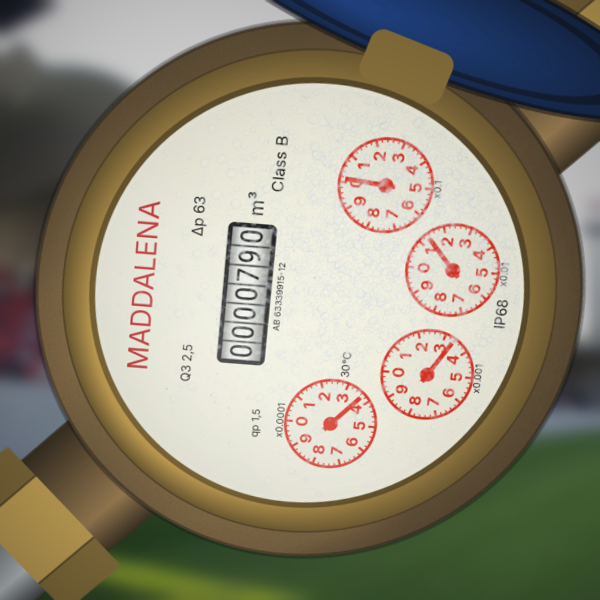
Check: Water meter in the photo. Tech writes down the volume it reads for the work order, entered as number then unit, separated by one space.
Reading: 790.0133 m³
